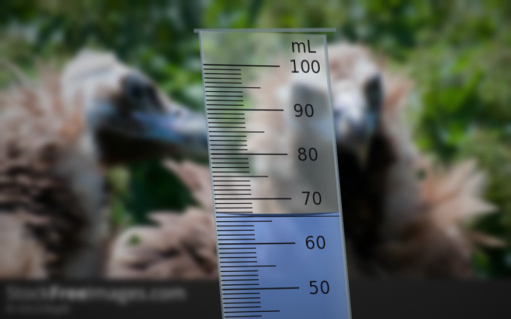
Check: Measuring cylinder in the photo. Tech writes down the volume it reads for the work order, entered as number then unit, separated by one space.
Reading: 66 mL
